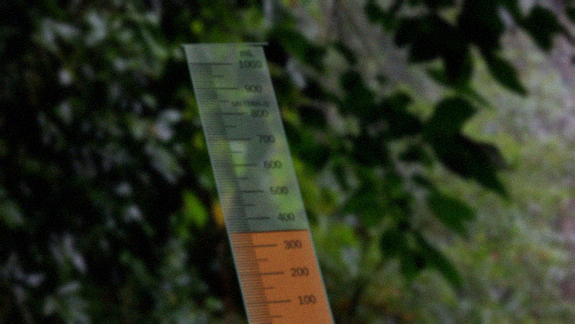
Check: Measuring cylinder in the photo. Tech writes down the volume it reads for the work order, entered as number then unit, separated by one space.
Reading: 350 mL
